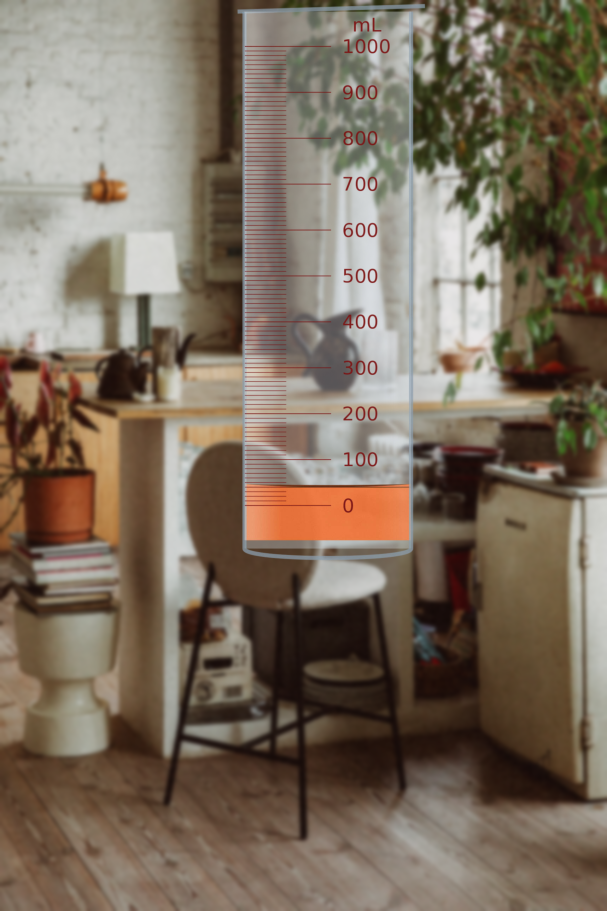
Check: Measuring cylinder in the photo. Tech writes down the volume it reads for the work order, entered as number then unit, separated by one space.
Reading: 40 mL
